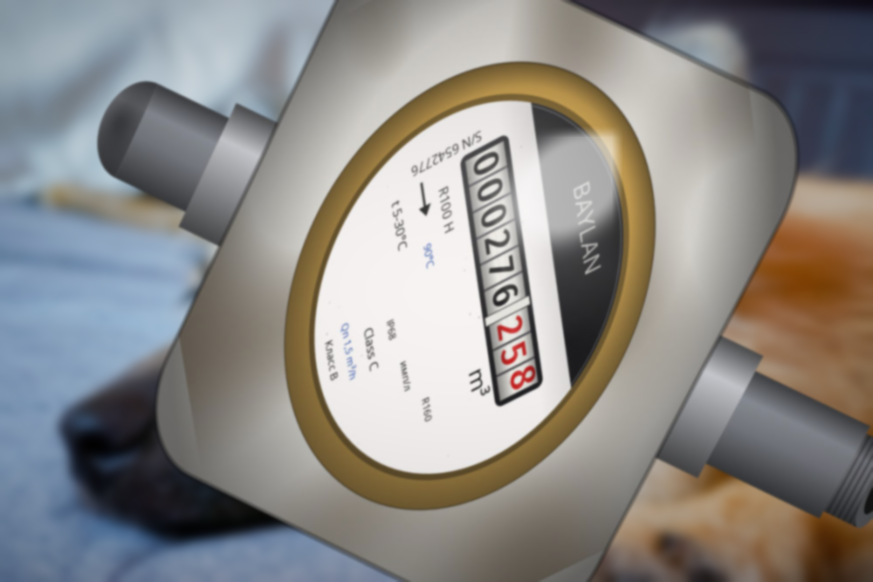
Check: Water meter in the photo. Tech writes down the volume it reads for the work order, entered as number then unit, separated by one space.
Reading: 276.258 m³
